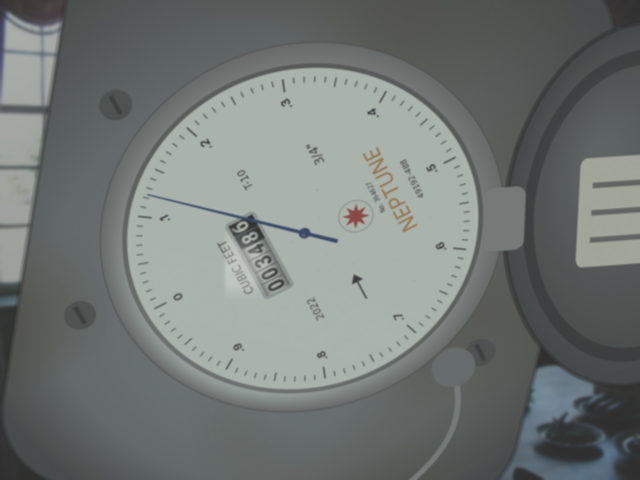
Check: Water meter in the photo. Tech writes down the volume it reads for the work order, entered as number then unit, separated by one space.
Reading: 3486.12 ft³
